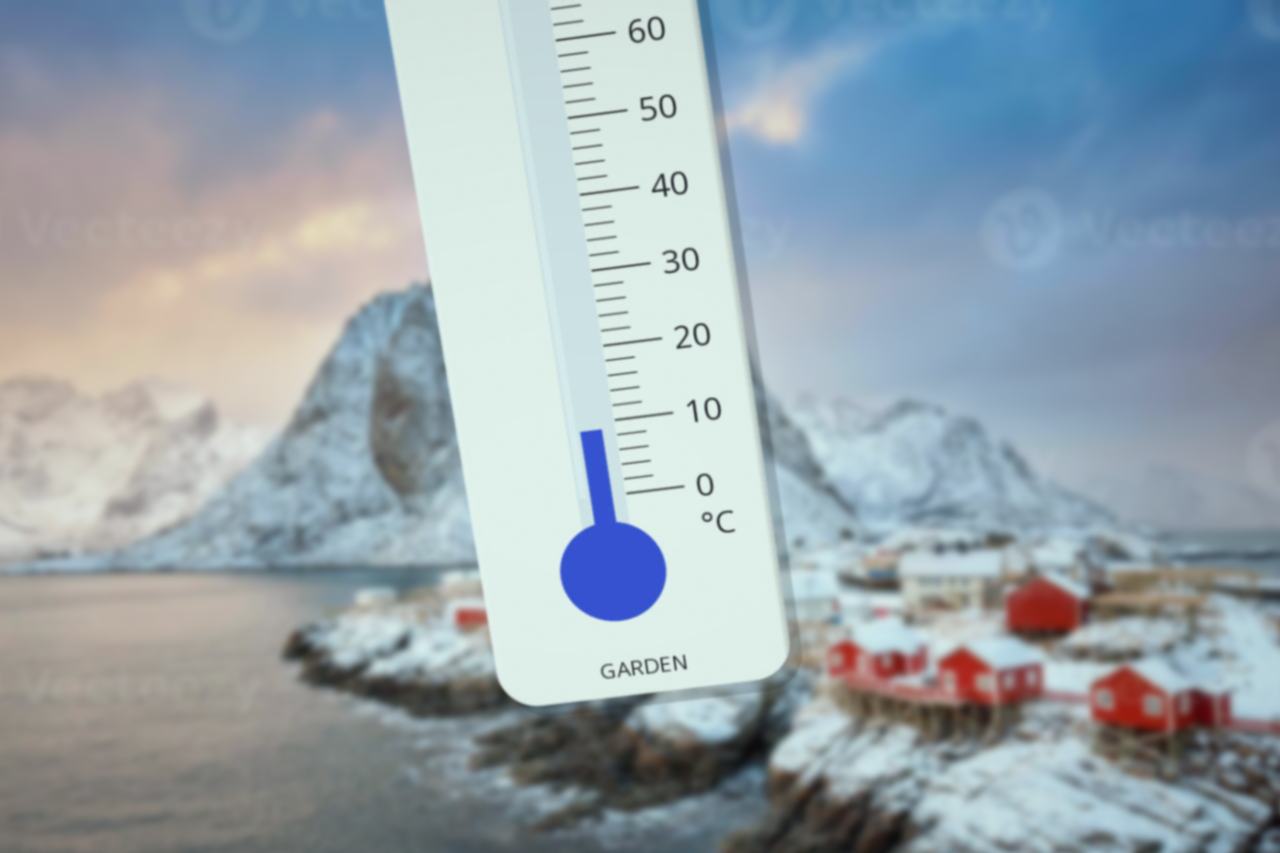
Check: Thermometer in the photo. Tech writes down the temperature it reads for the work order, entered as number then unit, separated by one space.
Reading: 9 °C
